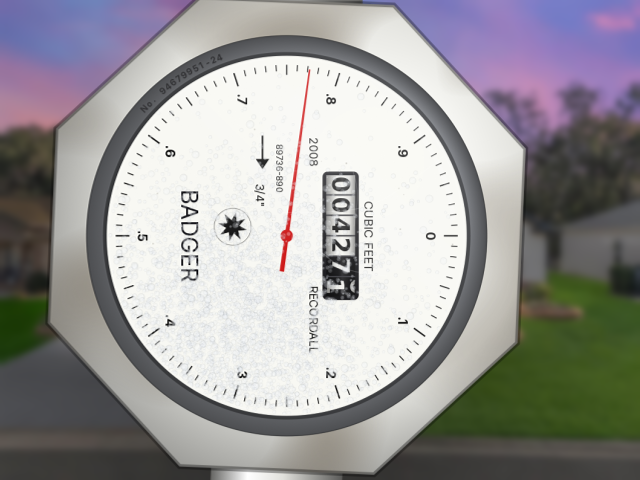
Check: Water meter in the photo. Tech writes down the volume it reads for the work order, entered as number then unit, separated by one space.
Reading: 4270.77 ft³
